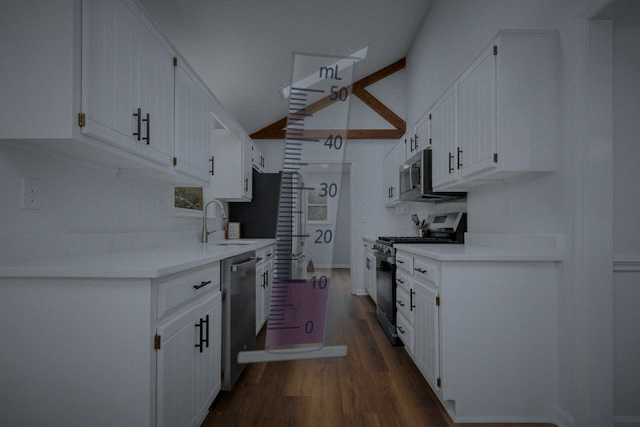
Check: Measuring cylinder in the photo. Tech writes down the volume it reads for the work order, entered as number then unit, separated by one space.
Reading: 10 mL
